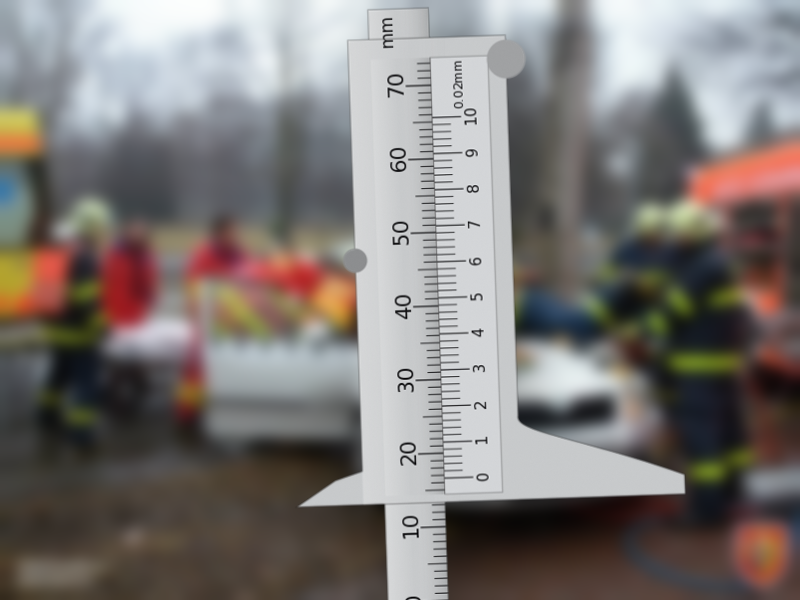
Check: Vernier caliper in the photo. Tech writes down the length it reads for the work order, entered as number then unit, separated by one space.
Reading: 16.6 mm
